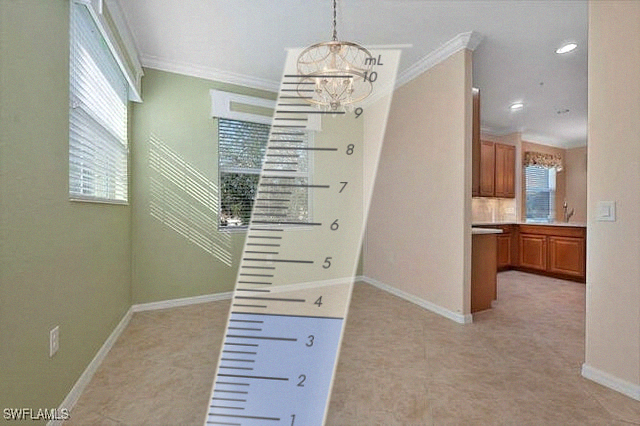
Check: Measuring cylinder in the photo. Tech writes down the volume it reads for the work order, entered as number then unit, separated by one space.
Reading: 3.6 mL
